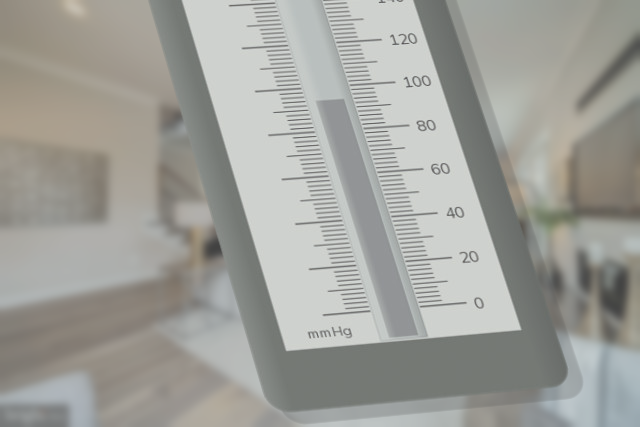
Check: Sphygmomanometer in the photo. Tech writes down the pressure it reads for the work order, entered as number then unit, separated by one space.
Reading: 94 mmHg
